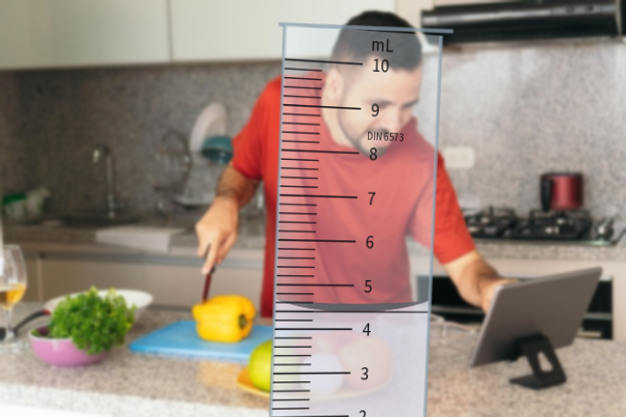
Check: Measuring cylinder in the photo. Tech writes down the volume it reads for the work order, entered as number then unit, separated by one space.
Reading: 4.4 mL
